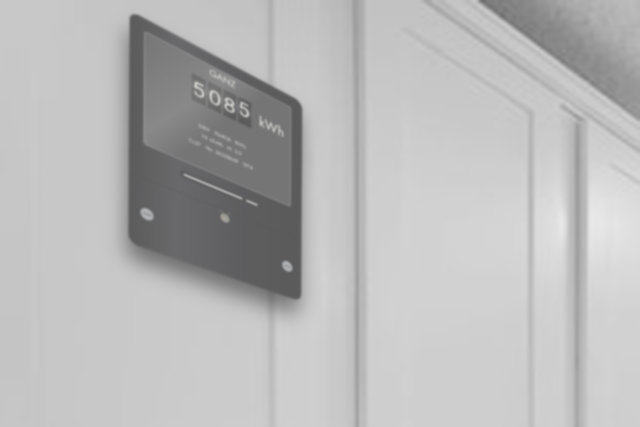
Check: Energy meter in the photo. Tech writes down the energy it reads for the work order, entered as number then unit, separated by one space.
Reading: 5085 kWh
